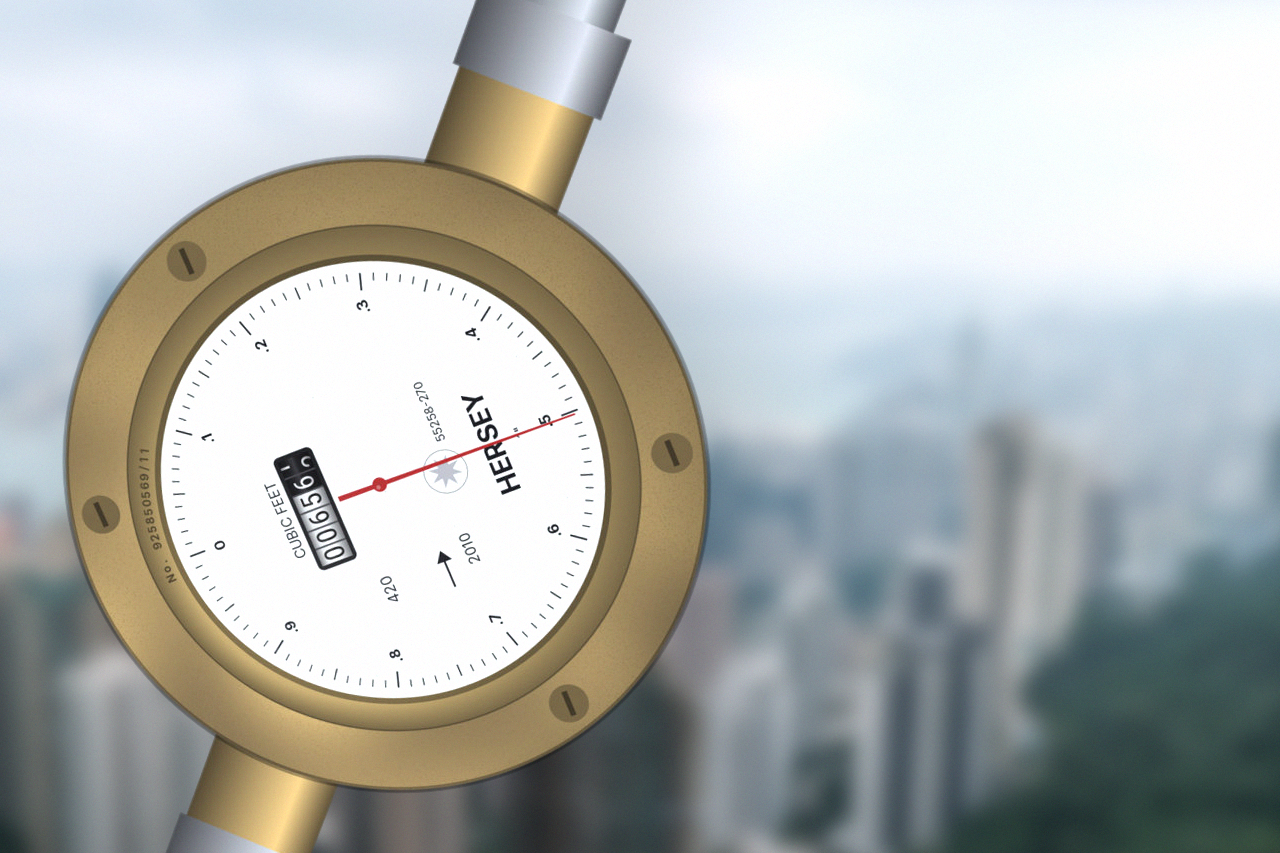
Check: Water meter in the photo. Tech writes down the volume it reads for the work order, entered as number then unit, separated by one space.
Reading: 6561.50 ft³
